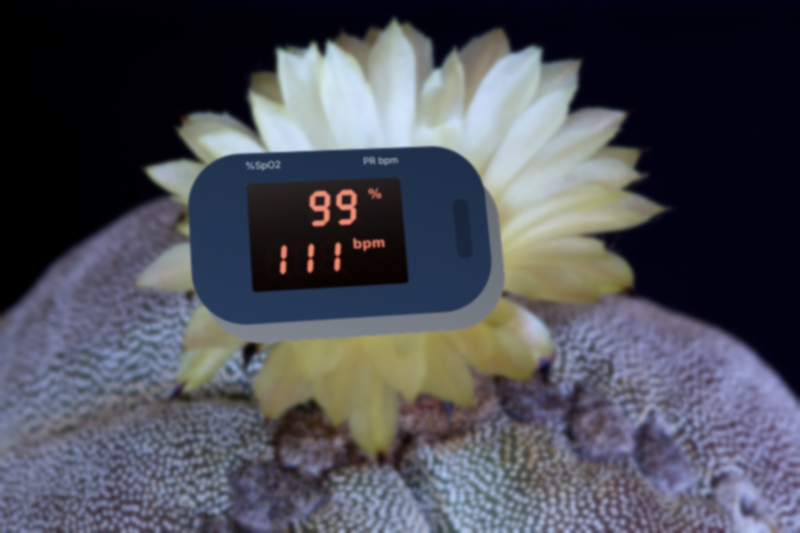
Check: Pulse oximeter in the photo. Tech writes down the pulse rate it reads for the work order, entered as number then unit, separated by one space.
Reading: 111 bpm
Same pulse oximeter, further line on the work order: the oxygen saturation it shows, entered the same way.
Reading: 99 %
